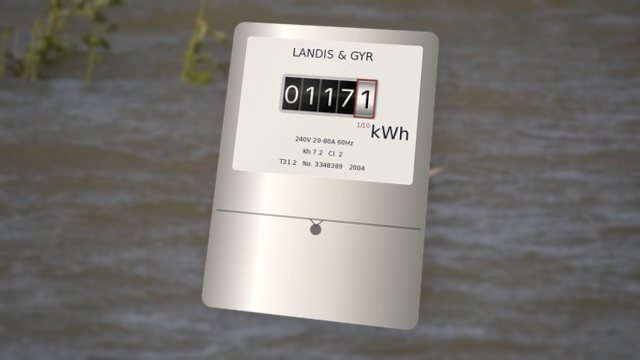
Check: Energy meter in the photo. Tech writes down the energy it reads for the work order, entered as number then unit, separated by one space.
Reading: 117.1 kWh
